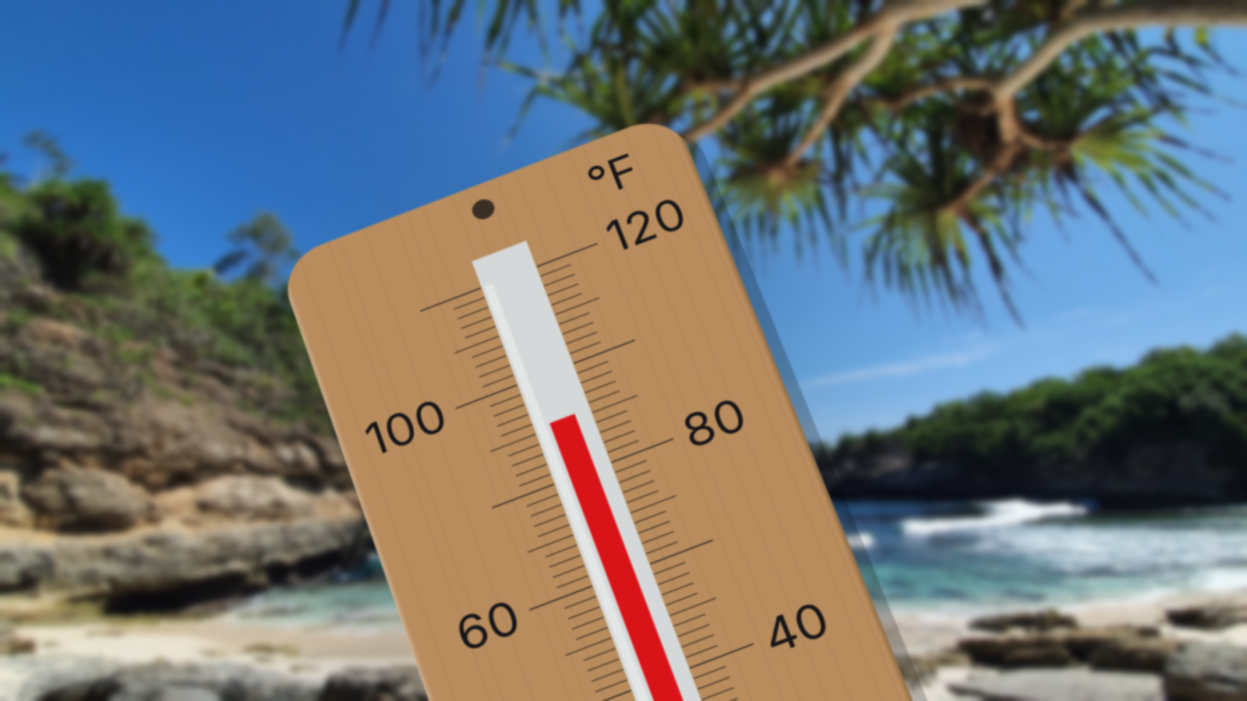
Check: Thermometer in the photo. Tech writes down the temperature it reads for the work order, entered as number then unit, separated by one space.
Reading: 91 °F
